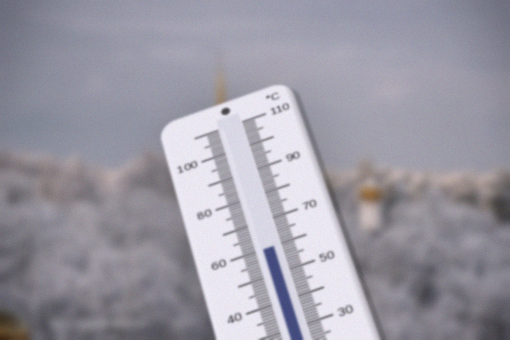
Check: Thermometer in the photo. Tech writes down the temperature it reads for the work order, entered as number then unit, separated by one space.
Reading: 60 °C
